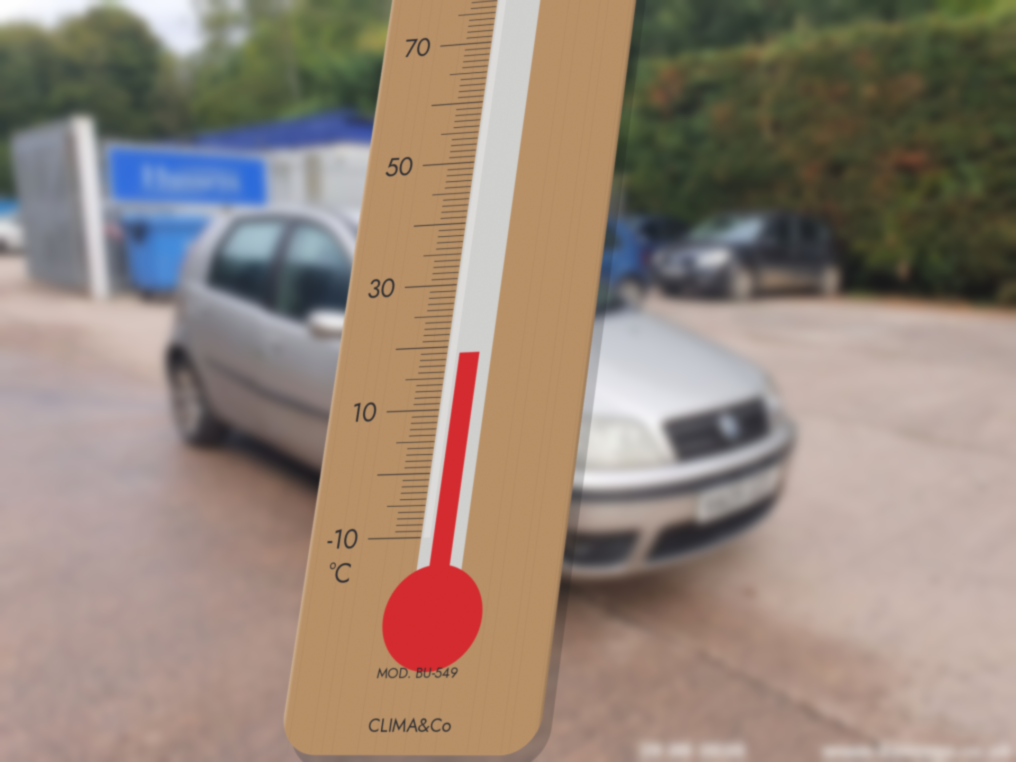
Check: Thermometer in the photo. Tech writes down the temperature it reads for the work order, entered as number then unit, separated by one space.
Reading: 19 °C
